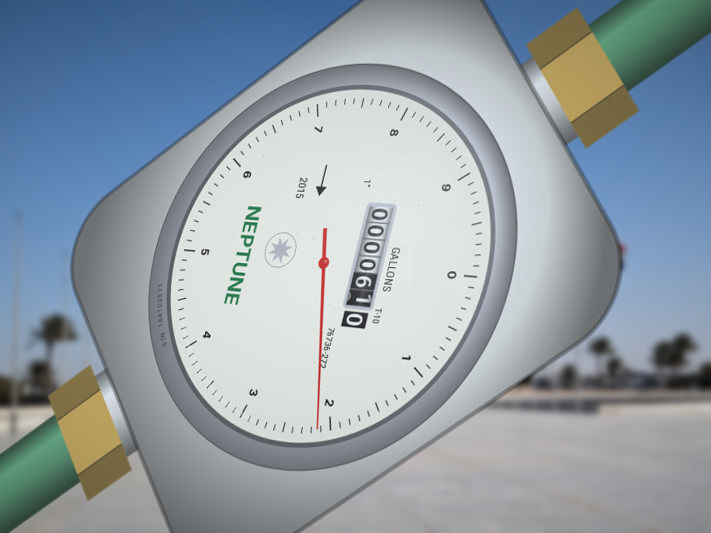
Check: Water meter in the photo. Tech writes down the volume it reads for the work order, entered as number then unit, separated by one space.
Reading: 612.1 gal
